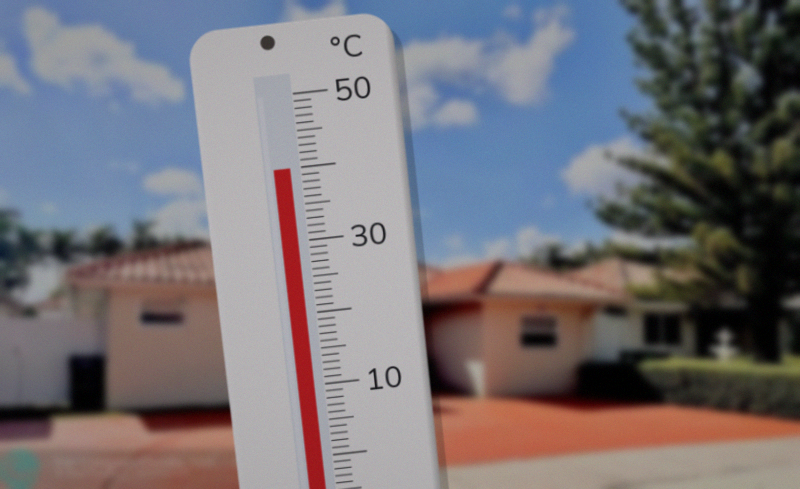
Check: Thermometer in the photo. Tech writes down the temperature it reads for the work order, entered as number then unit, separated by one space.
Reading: 40 °C
